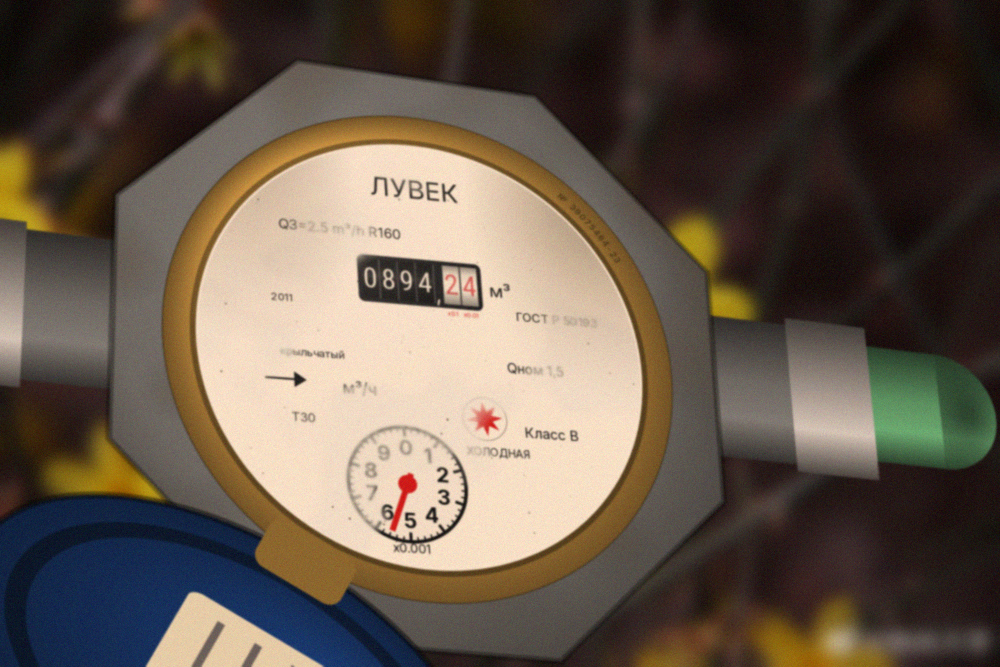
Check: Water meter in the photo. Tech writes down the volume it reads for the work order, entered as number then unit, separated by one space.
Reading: 894.245 m³
